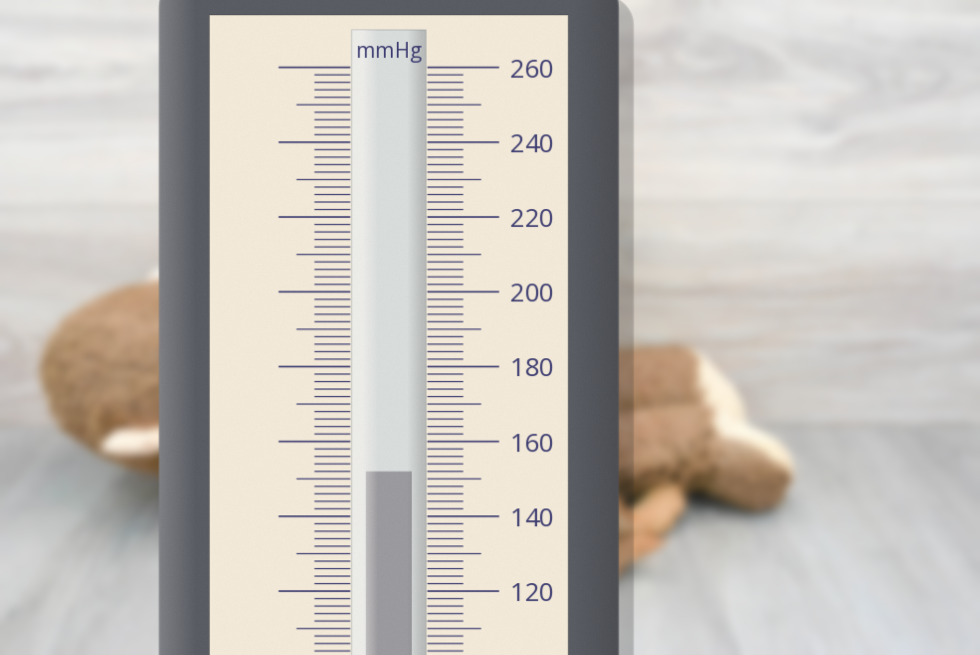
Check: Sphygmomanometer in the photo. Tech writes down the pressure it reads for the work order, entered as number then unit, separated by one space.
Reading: 152 mmHg
